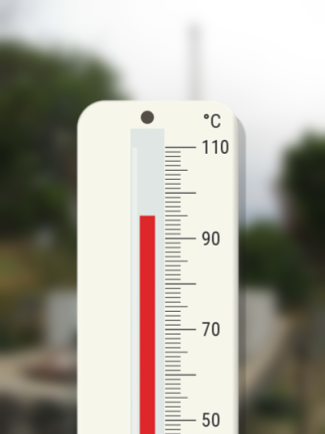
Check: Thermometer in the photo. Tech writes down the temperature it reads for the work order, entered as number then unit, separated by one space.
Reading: 95 °C
